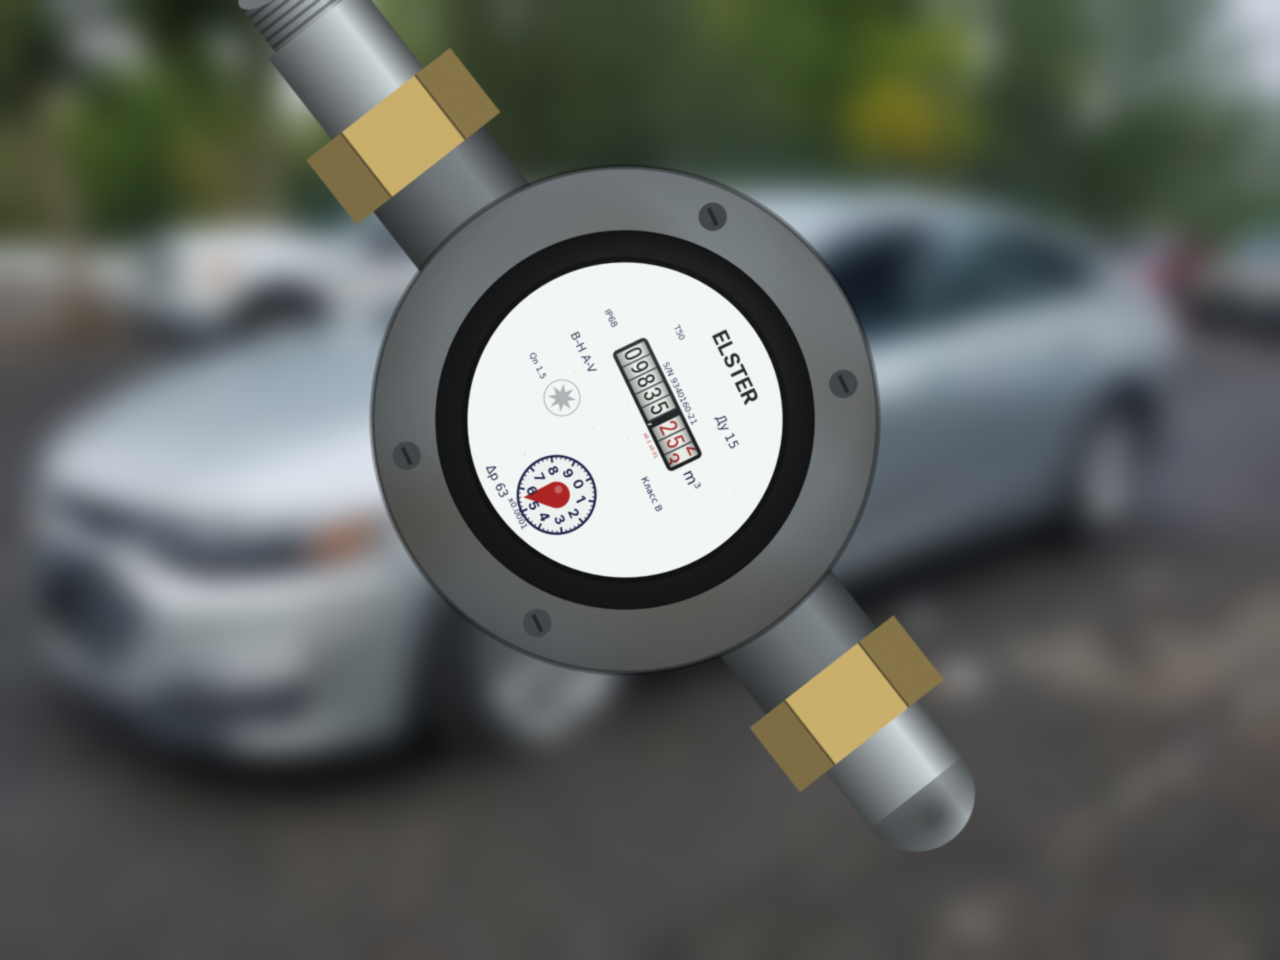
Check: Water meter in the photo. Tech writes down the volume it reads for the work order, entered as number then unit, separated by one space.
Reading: 9835.2525 m³
